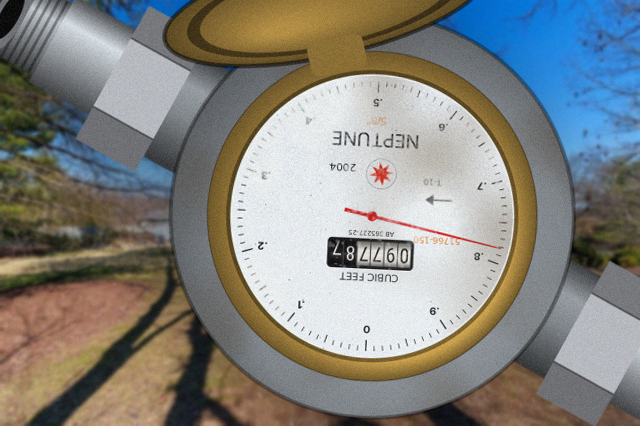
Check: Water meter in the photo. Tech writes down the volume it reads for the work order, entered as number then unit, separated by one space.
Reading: 97786.78 ft³
